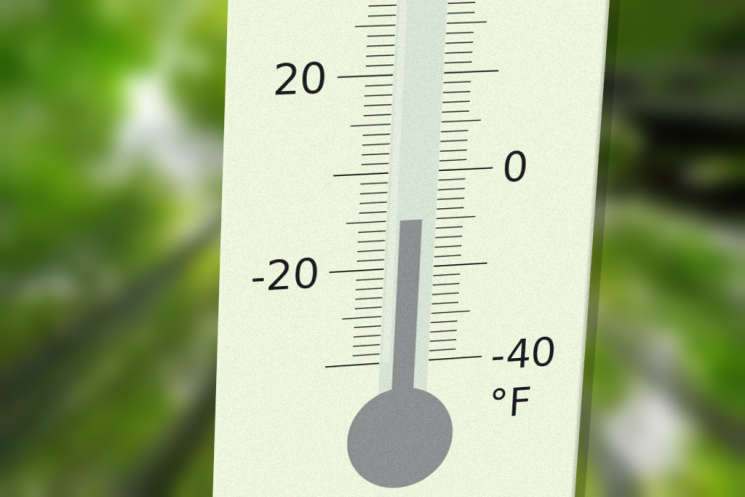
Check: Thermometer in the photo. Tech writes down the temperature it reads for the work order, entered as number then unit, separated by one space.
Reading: -10 °F
